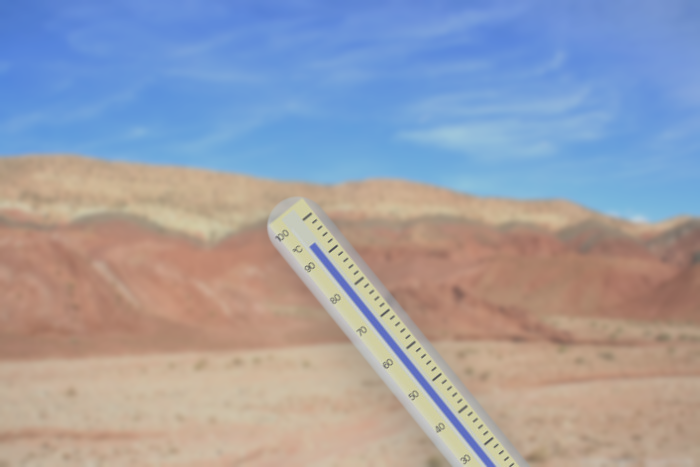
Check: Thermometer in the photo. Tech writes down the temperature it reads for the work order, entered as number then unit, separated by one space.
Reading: 94 °C
